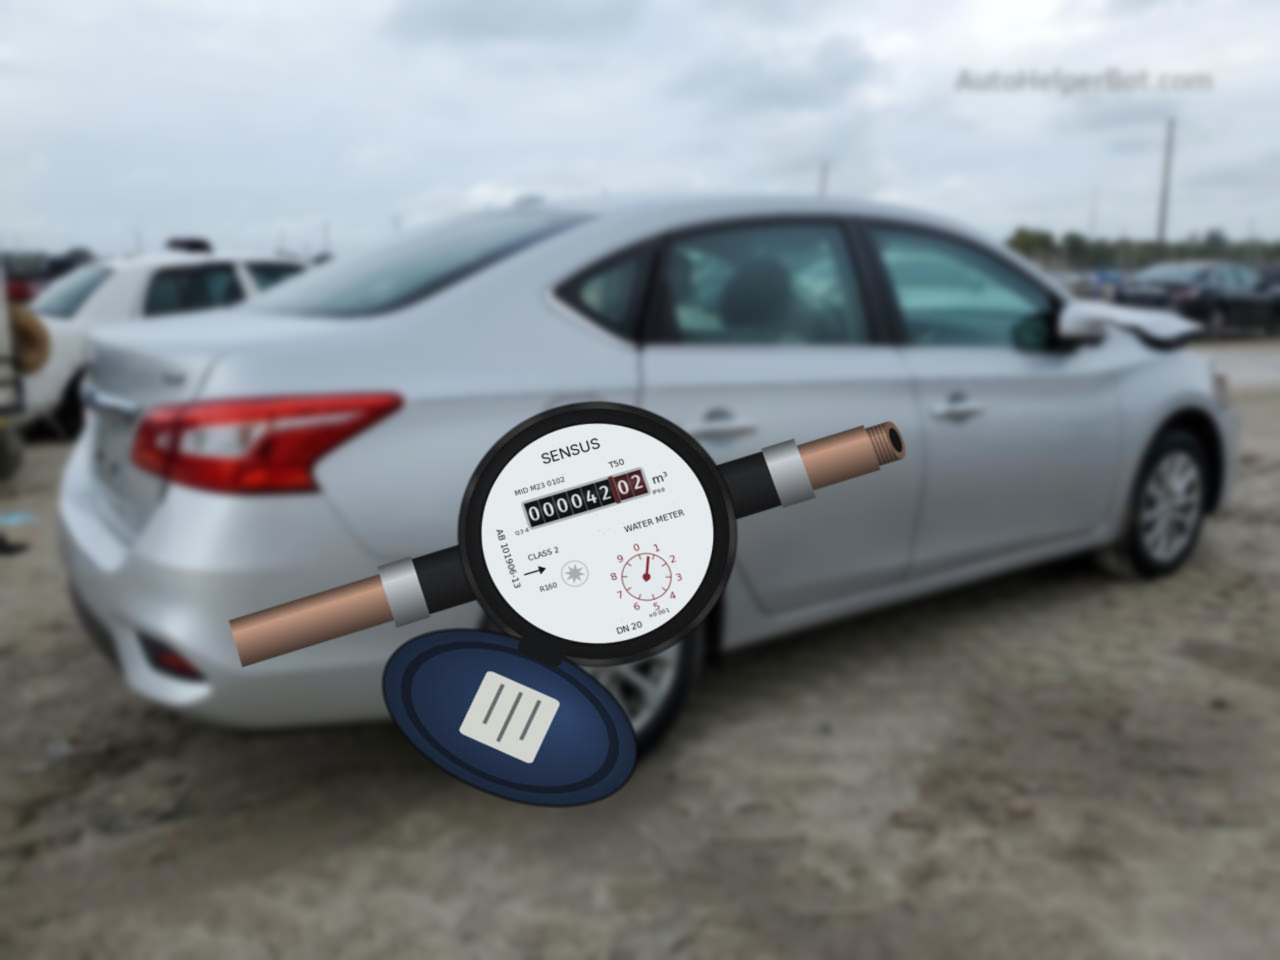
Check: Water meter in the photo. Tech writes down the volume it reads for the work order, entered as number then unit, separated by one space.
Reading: 42.020 m³
